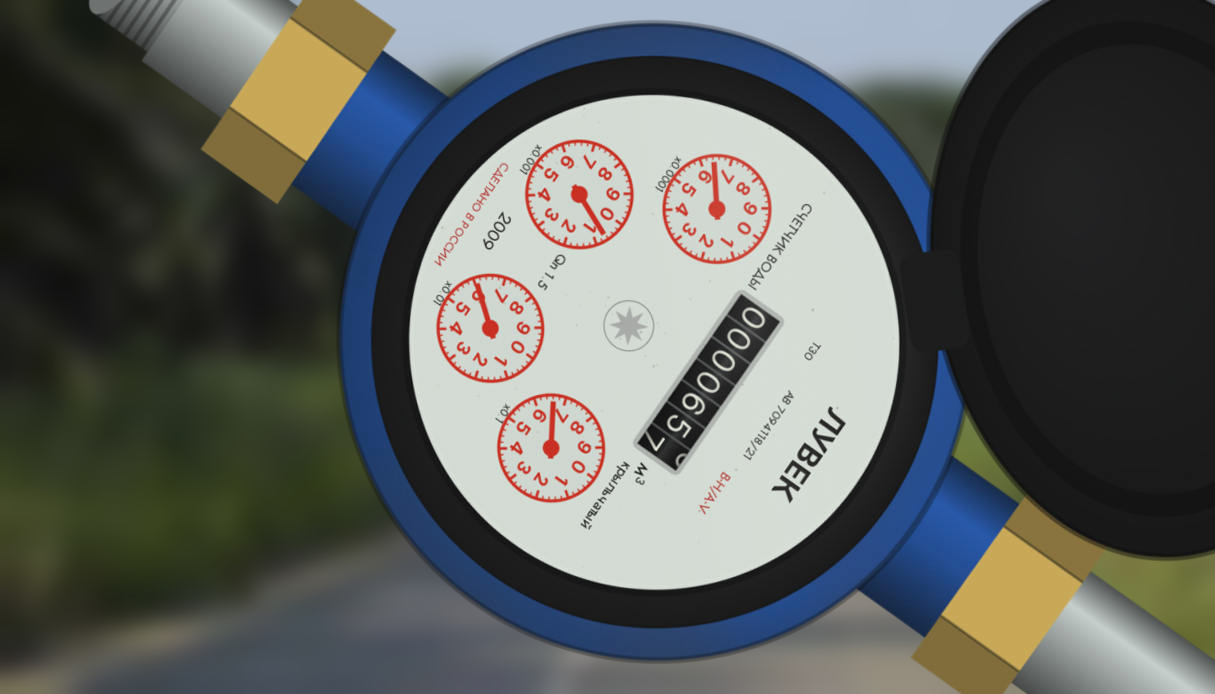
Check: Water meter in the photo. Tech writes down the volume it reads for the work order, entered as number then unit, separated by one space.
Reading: 656.6606 m³
